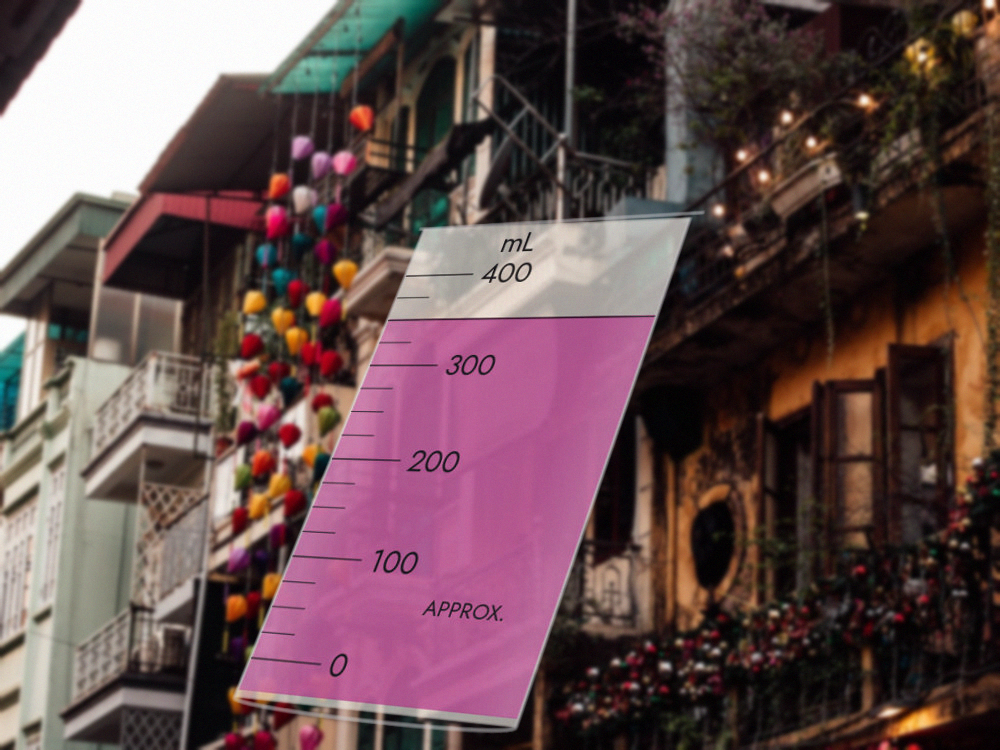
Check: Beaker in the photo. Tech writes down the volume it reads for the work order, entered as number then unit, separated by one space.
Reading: 350 mL
